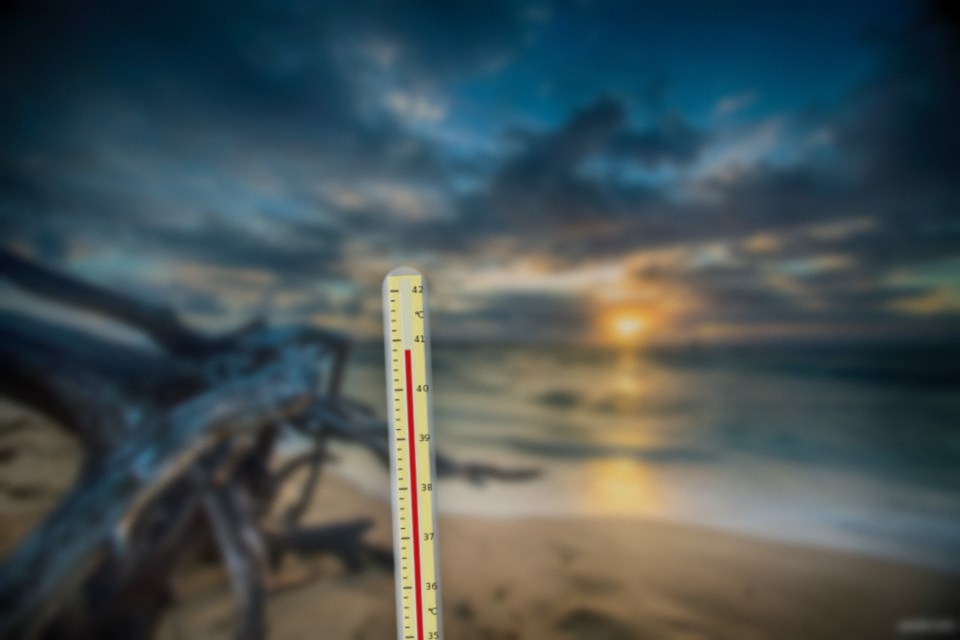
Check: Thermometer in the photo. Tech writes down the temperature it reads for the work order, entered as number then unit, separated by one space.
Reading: 40.8 °C
